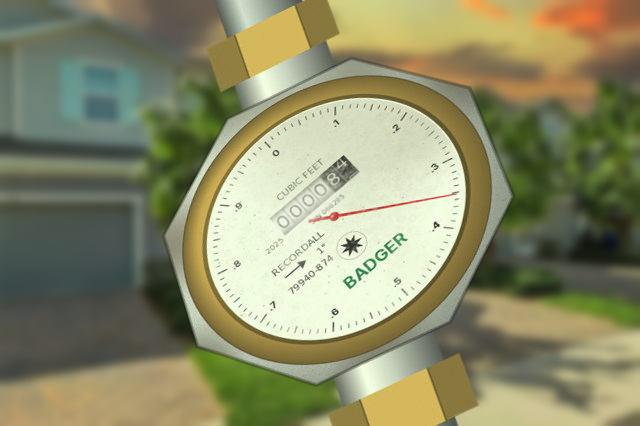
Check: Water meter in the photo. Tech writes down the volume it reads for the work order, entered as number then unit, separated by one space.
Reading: 84.35 ft³
